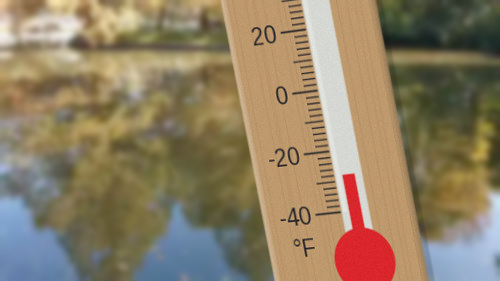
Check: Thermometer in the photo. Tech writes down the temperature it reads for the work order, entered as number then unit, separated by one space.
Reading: -28 °F
